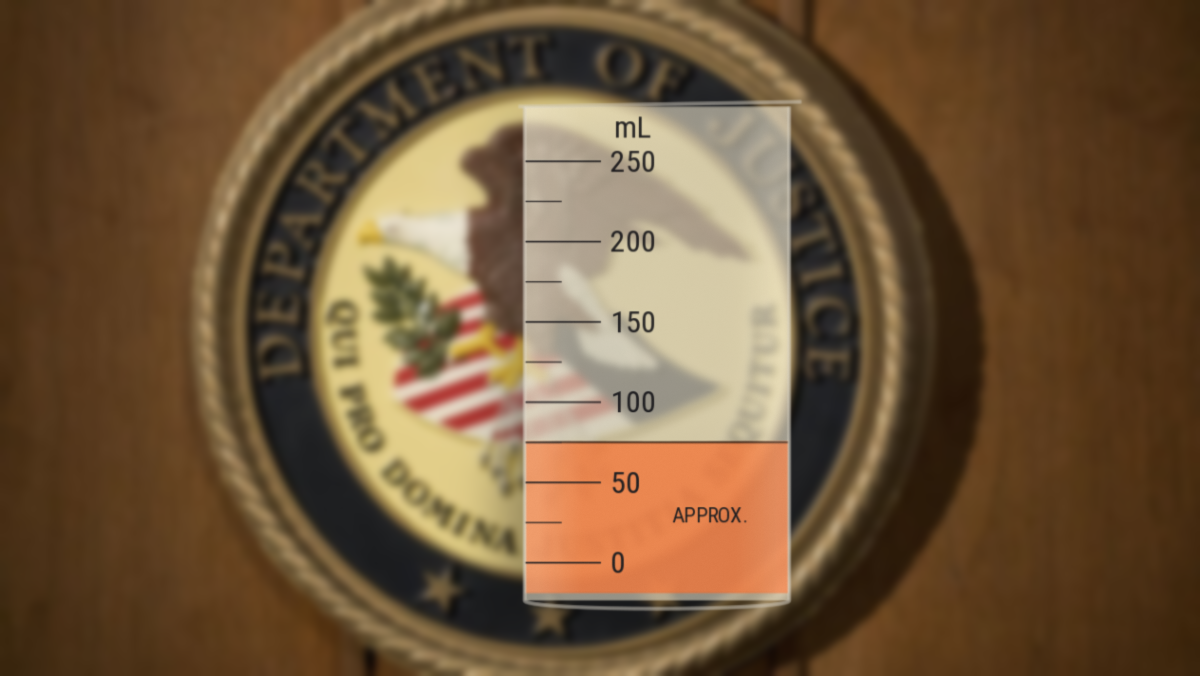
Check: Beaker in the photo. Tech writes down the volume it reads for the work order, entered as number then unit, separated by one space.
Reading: 75 mL
